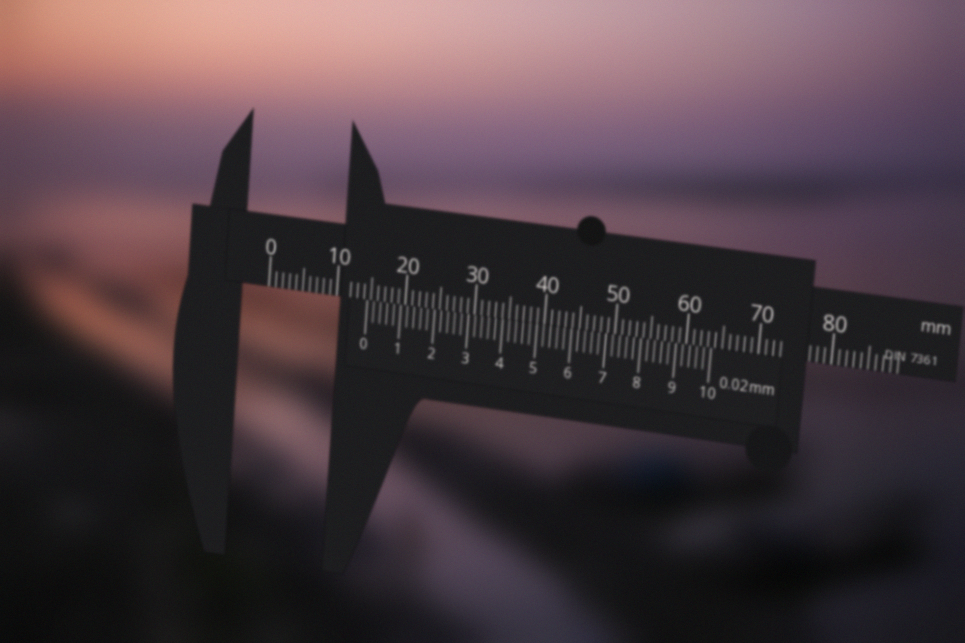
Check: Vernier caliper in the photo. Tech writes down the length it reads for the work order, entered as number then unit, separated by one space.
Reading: 14.5 mm
